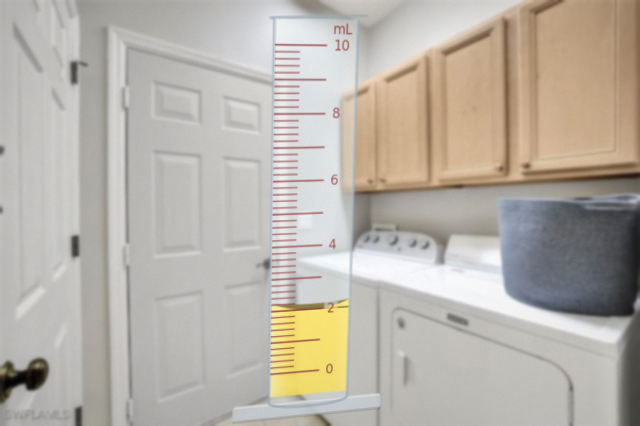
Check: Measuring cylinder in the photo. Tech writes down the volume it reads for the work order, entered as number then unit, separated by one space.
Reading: 2 mL
